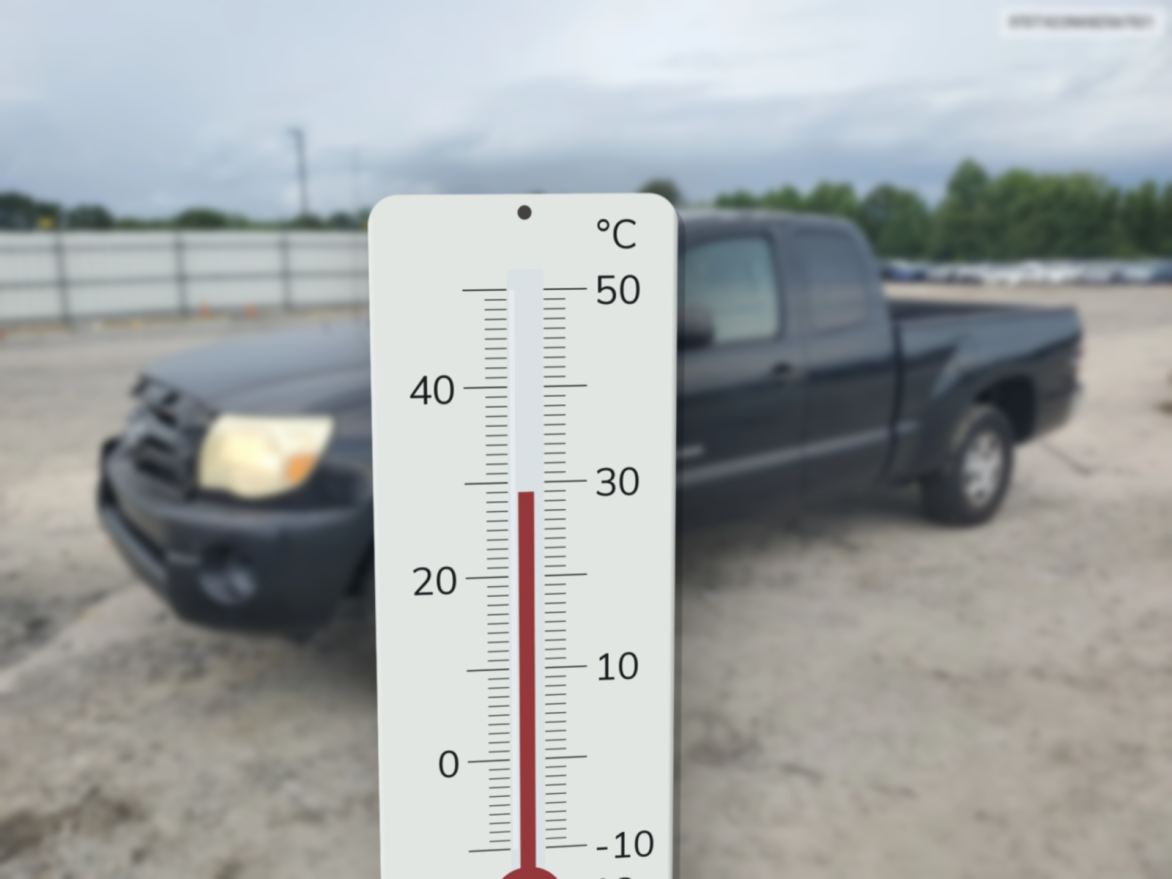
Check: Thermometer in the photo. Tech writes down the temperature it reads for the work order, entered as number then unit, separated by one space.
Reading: 29 °C
